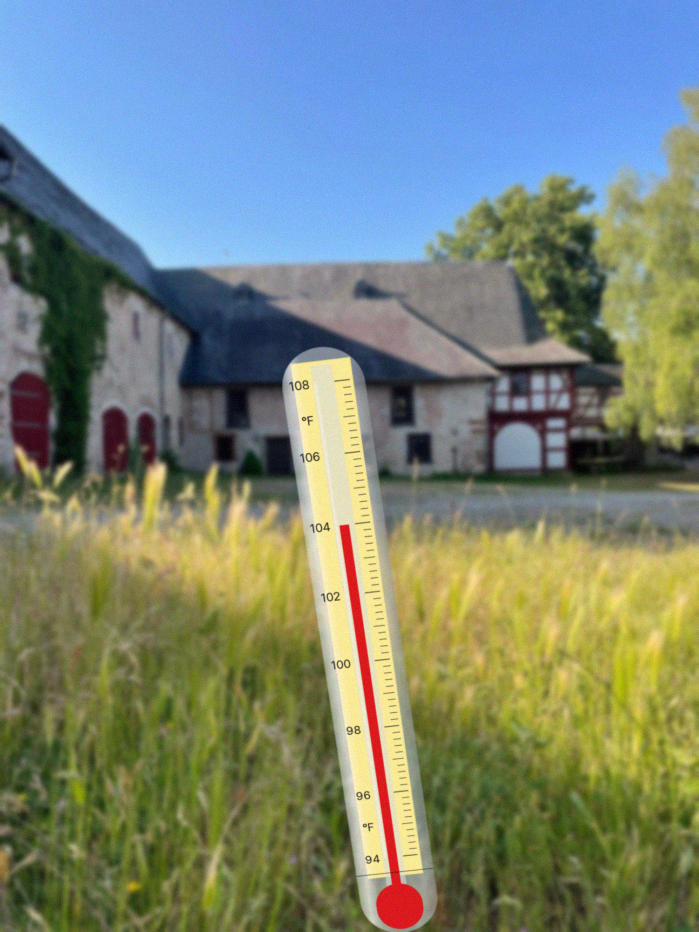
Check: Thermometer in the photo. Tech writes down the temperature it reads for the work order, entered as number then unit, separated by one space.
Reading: 104 °F
